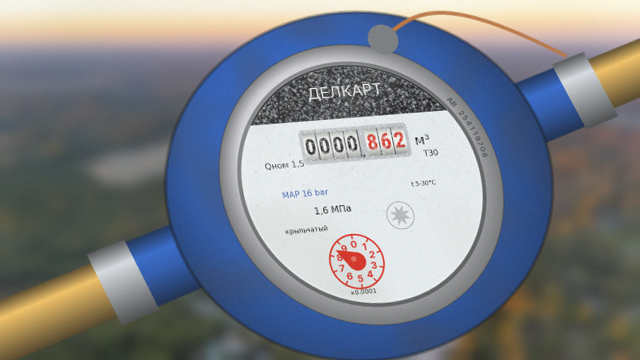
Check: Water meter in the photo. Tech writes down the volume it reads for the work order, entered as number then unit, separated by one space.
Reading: 0.8628 m³
